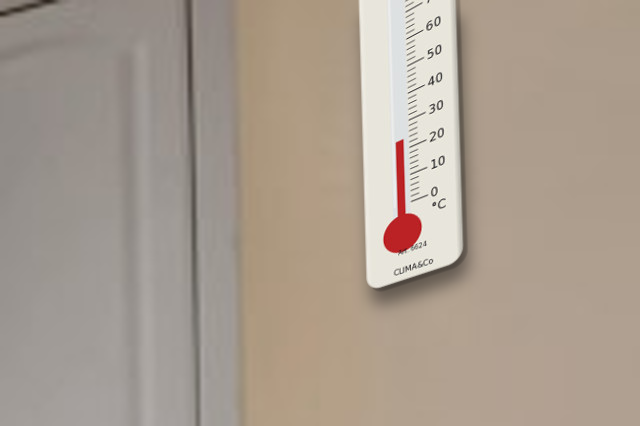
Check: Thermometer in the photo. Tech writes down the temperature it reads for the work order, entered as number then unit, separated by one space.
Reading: 24 °C
